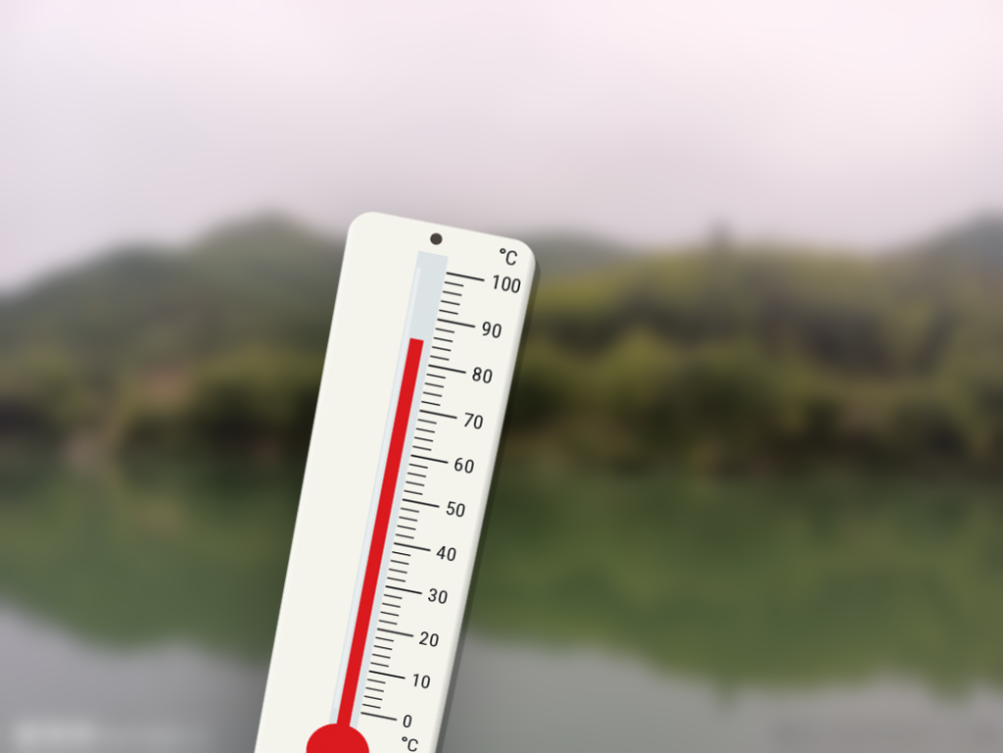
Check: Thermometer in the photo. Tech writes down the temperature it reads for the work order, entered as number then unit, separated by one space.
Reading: 85 °C
